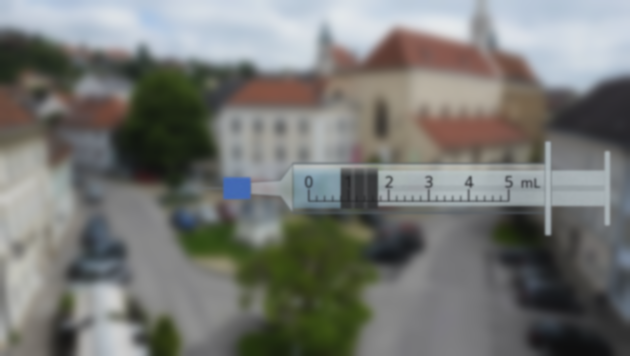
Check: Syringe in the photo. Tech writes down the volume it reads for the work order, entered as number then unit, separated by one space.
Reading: 0.8 mL
